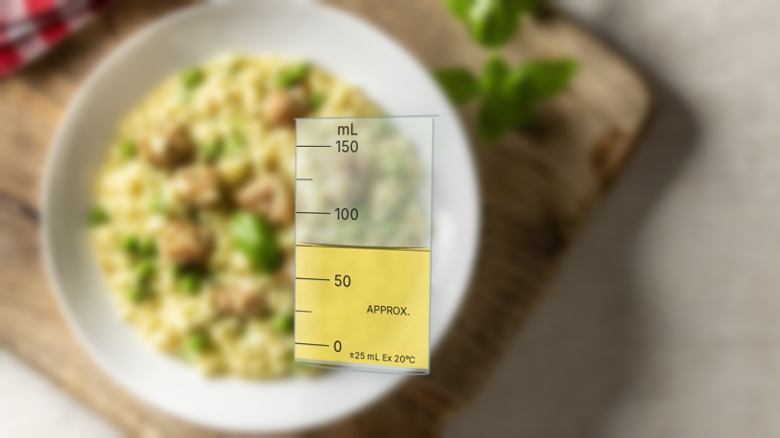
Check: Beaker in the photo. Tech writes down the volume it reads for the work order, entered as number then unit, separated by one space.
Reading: 75 mL
